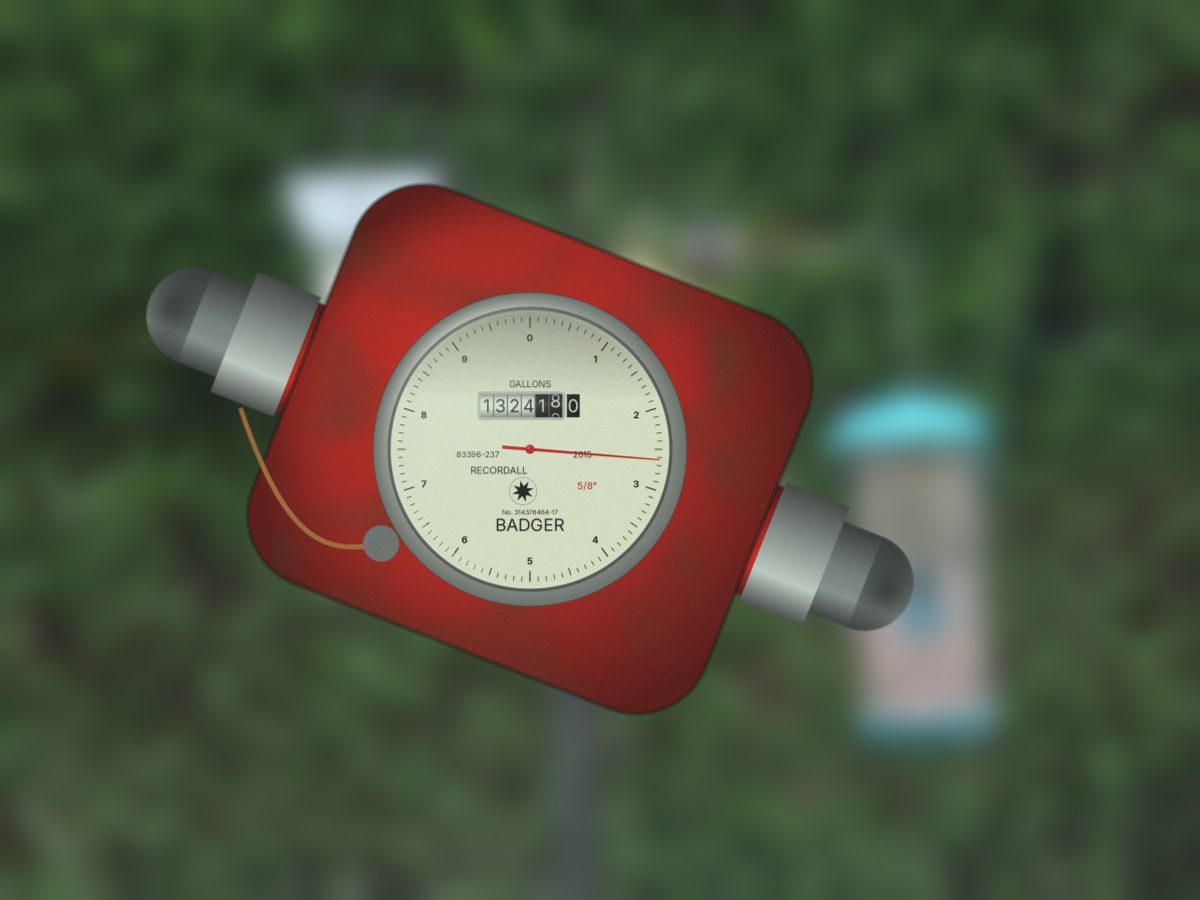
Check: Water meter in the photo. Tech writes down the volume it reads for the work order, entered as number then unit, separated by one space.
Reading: 1324182.6 gal
